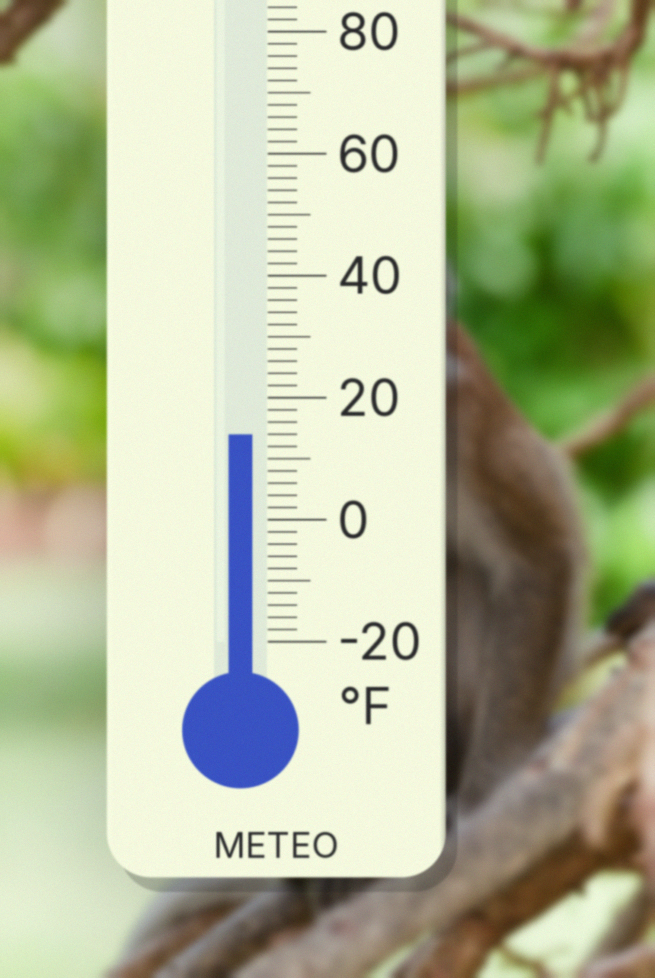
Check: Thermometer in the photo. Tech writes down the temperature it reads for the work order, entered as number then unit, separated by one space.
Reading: 14 °F
